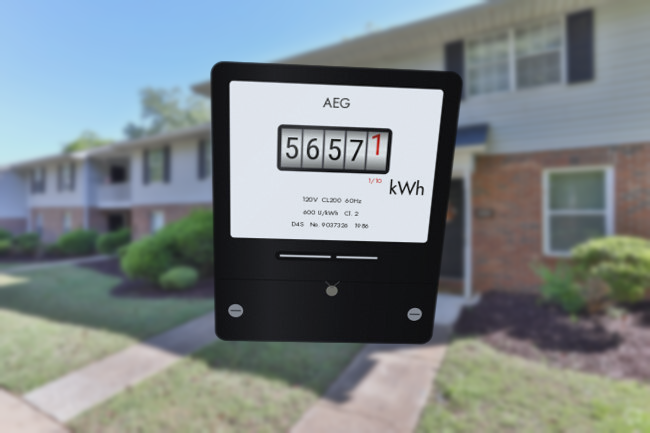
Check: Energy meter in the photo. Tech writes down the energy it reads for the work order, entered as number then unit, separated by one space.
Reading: 5657.1 kWh
